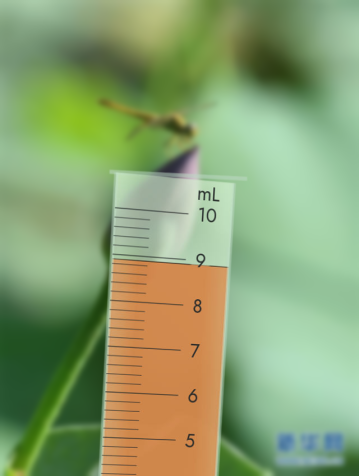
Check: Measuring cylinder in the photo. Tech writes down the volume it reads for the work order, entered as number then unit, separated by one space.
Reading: 8.9 mL
